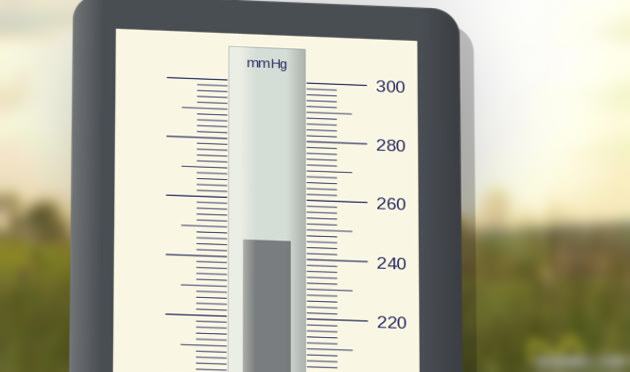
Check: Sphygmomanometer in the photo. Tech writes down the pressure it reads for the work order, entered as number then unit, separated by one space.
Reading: 246 mmHg
